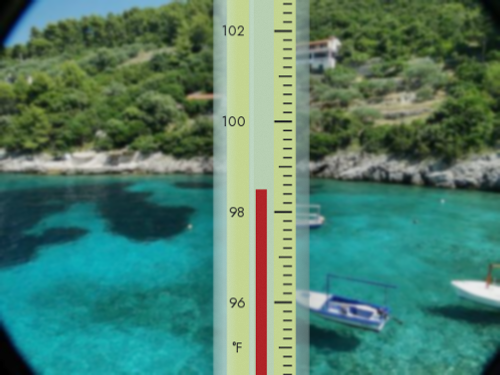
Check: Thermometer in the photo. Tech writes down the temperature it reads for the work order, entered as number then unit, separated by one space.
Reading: 98.5 °F
